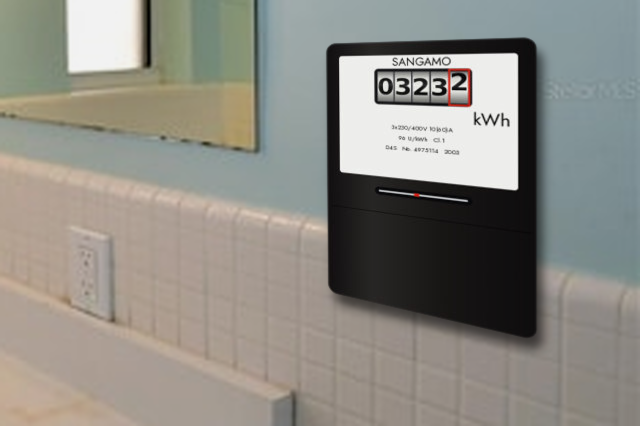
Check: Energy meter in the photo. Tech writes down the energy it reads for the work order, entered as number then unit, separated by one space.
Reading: 323.2 kWh
